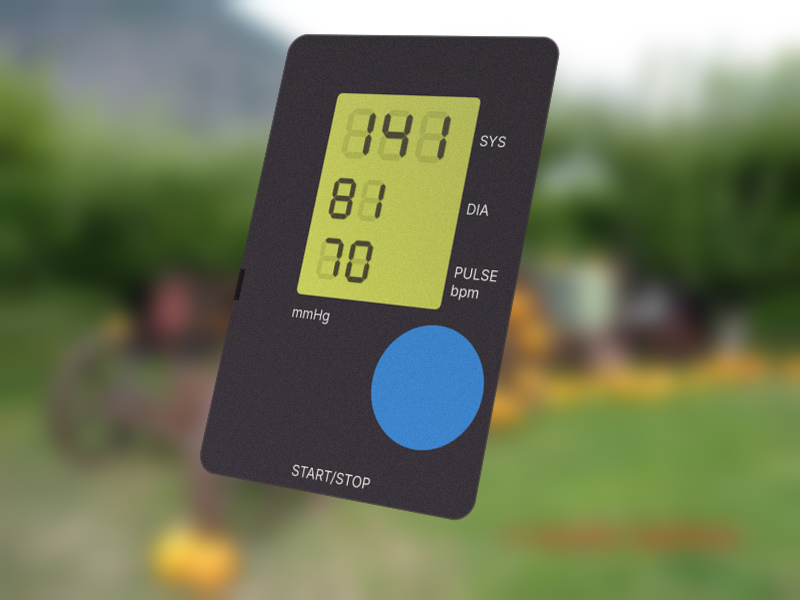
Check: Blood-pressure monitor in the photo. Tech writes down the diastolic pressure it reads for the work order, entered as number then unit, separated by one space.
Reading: 81 mmHg
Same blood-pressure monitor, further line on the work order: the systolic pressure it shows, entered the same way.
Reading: 141 mmHg
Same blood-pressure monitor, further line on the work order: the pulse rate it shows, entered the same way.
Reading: 70 bpm
